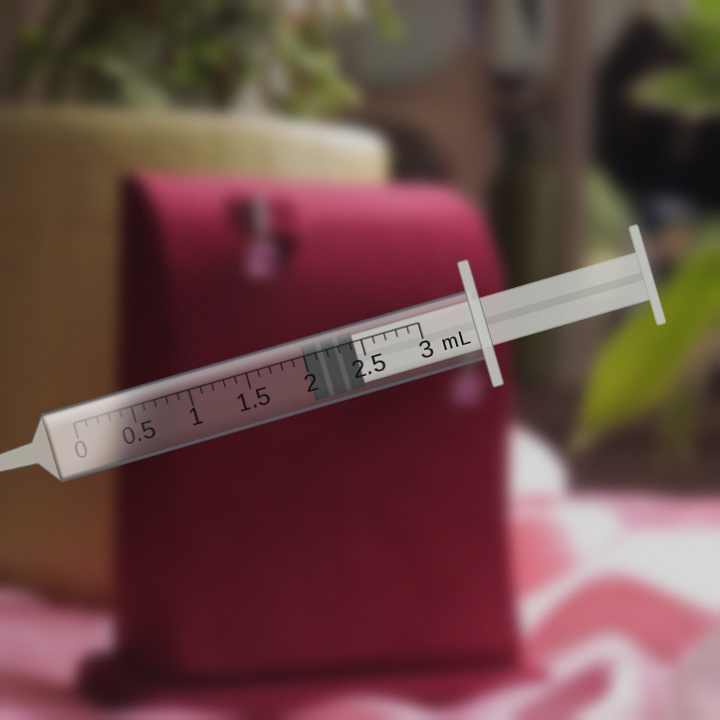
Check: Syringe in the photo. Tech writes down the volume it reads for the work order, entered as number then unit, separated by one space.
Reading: 2 mL
